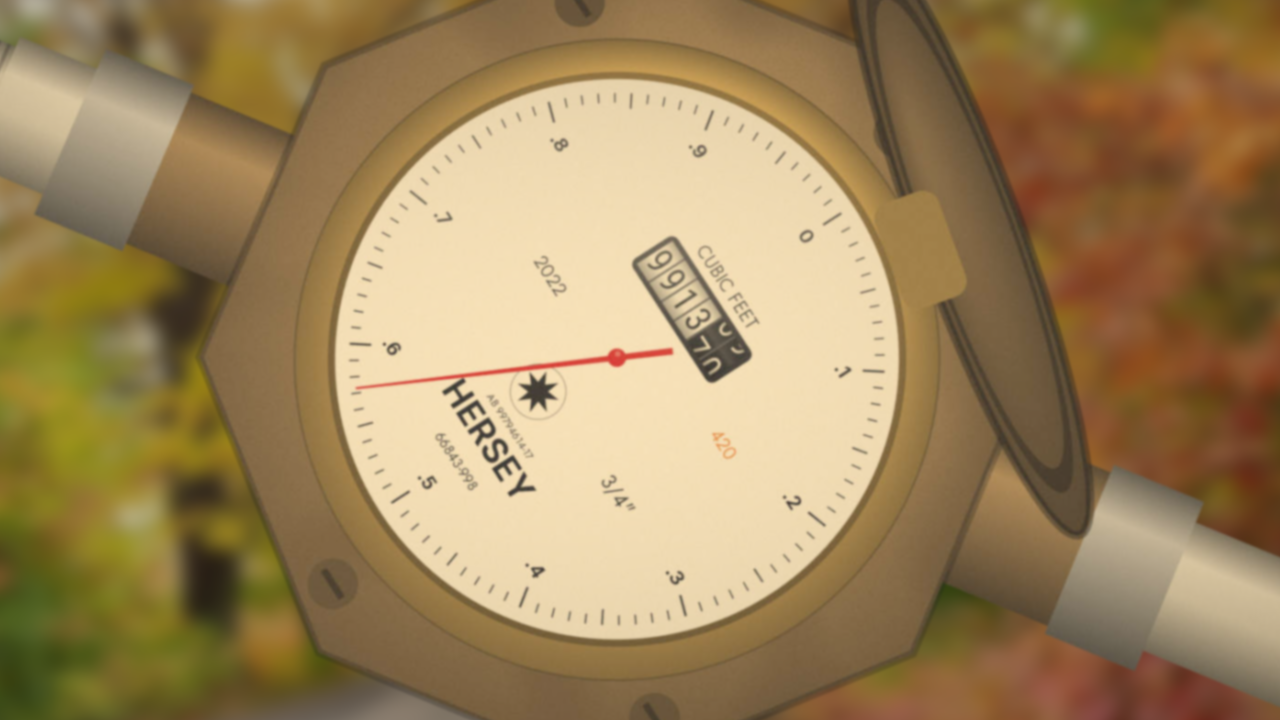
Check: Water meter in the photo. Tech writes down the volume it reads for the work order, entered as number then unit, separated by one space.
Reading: 991369.57 ft³
